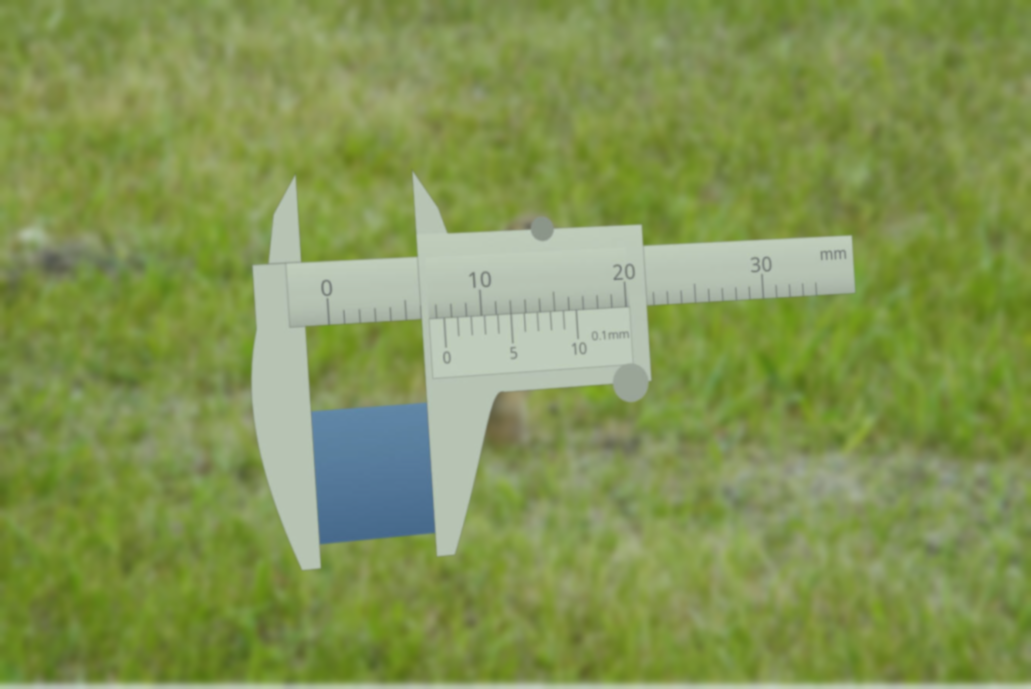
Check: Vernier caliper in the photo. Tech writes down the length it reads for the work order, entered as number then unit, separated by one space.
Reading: 7.5 mm
